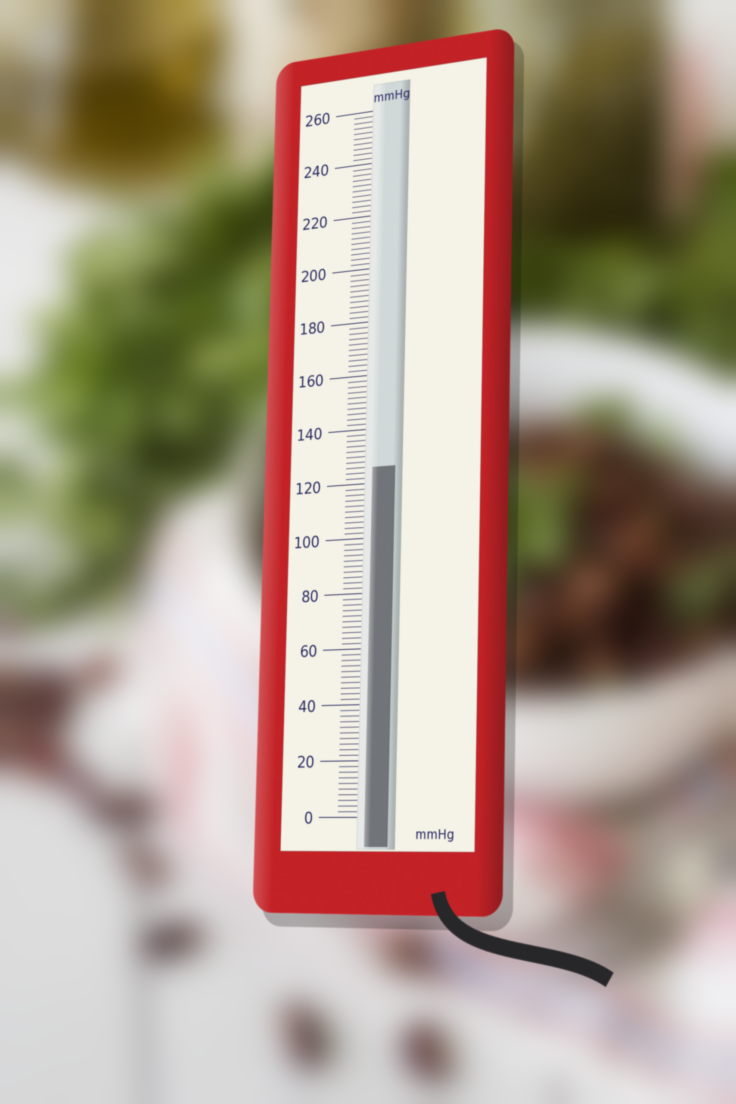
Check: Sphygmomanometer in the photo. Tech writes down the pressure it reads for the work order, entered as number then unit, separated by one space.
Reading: 126 mmHg
